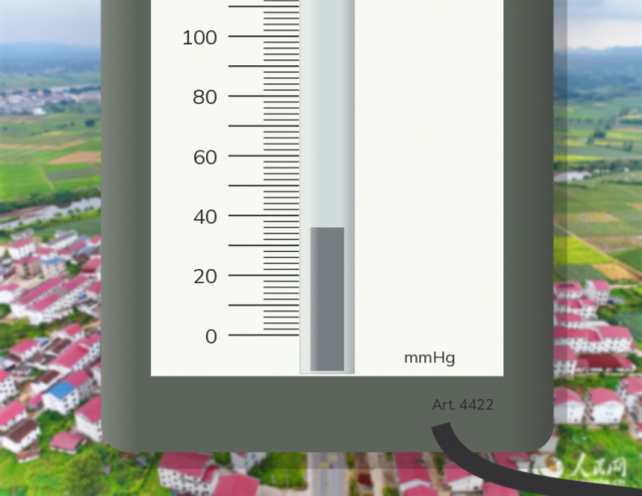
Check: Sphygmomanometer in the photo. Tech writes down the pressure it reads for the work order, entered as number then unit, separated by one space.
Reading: 36 mmHg
